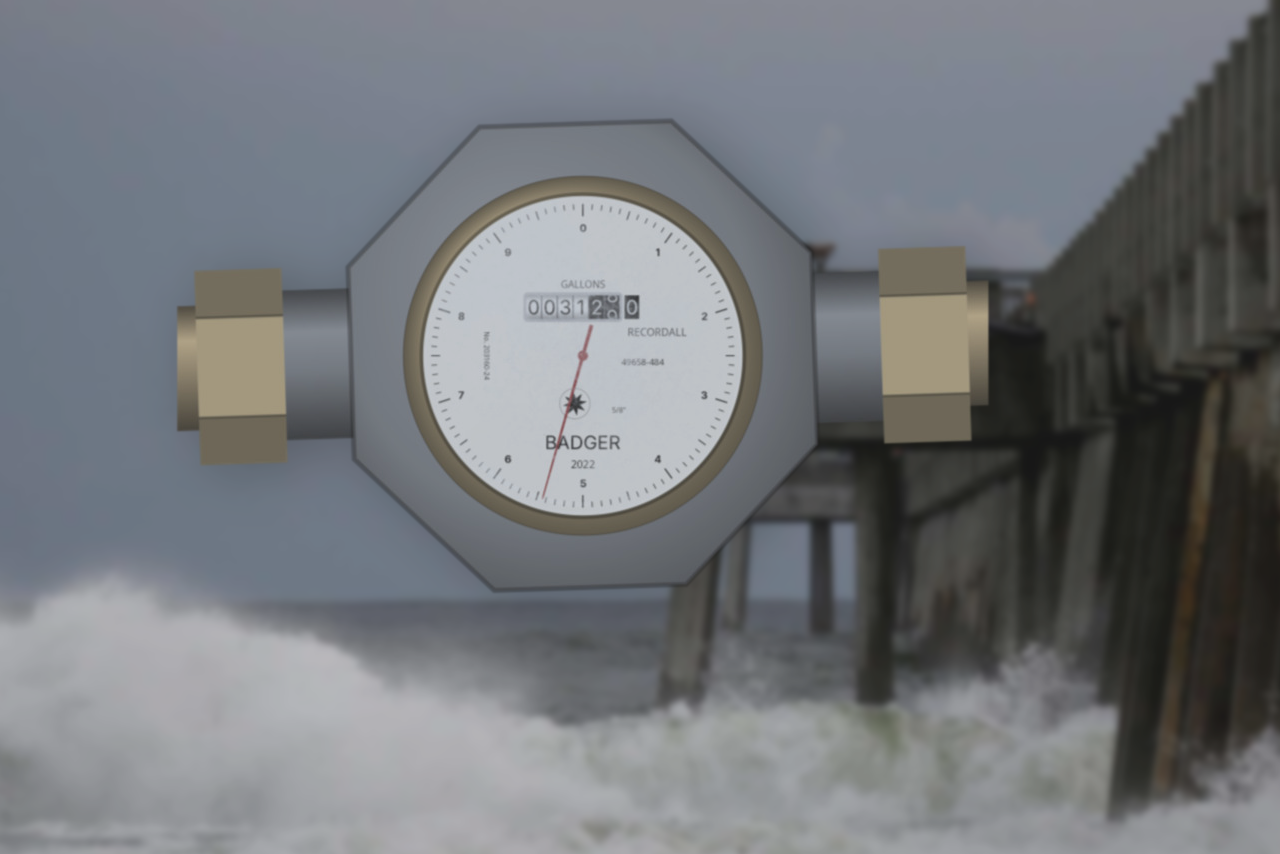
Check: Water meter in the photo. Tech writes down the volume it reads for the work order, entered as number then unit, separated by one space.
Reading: 31285.4 gal
